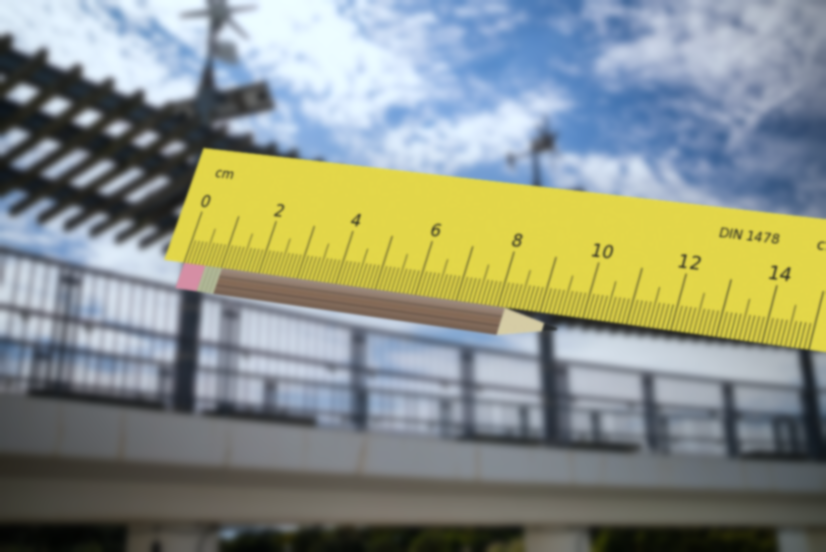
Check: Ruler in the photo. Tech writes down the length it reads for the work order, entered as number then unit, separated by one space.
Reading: 9.5 cm
